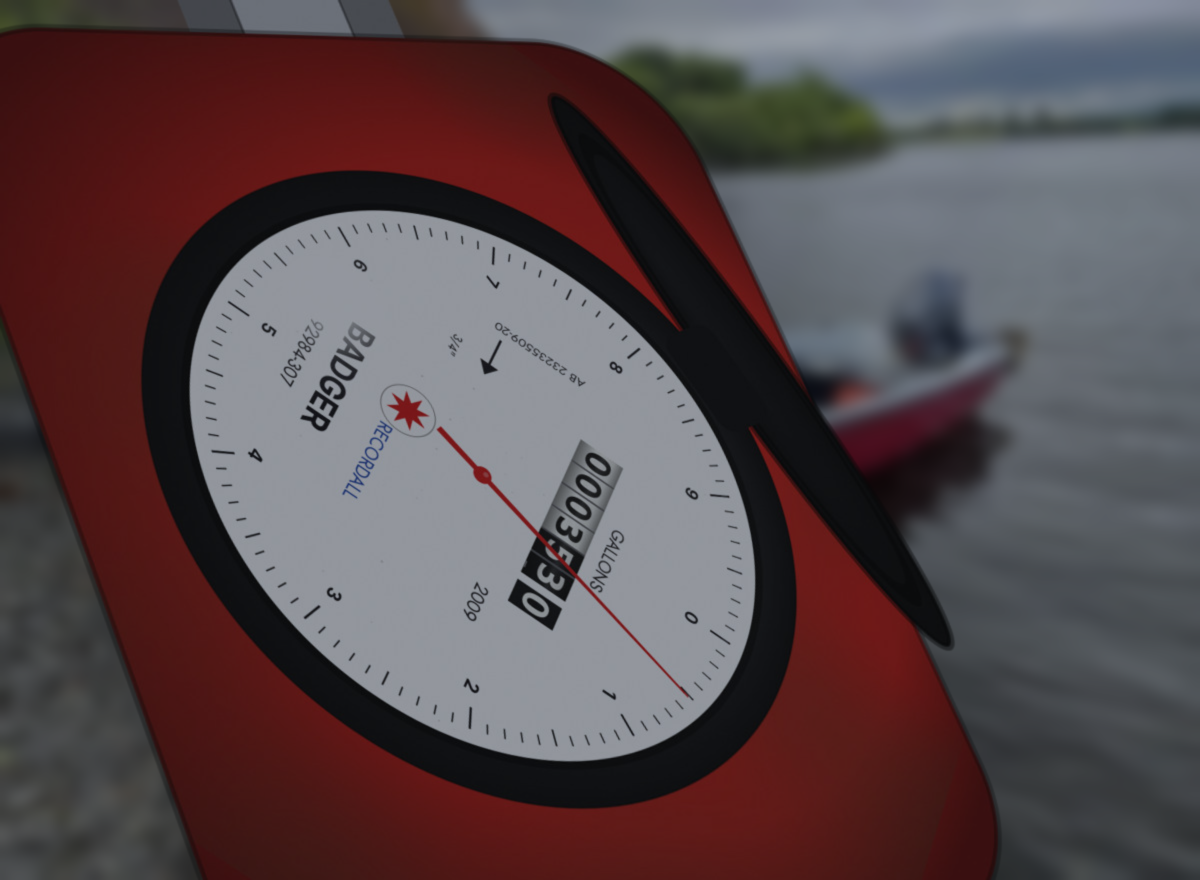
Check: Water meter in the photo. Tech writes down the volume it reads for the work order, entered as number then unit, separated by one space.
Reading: 3530.5 gal
